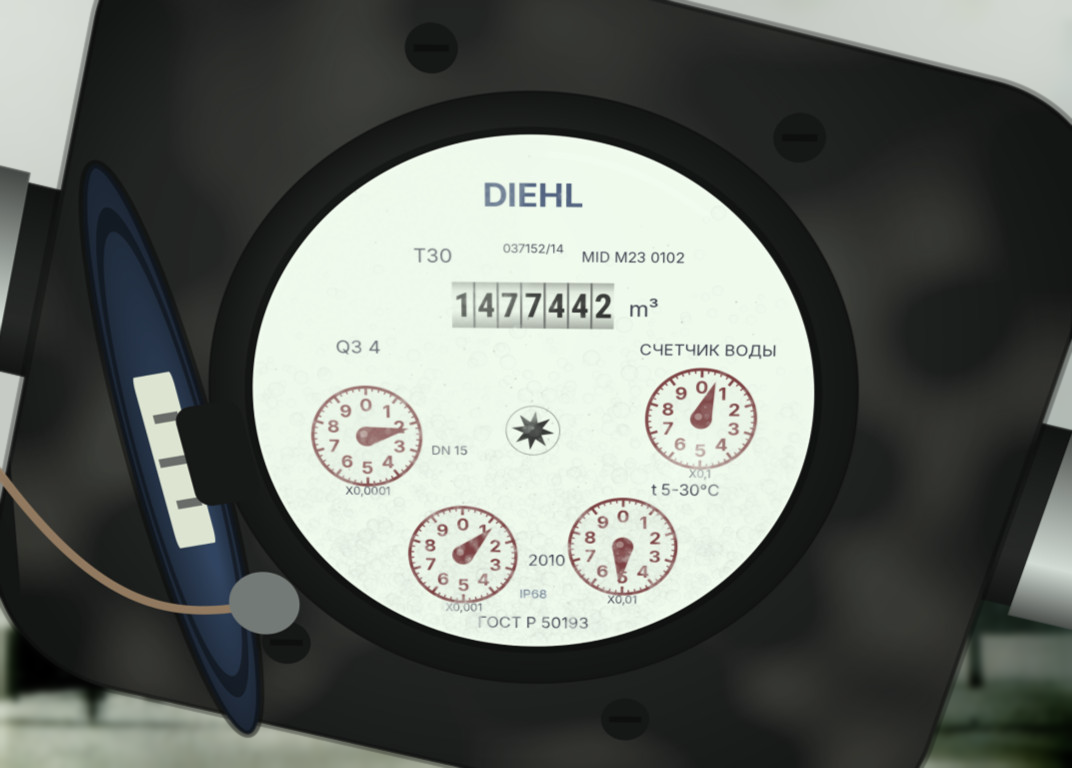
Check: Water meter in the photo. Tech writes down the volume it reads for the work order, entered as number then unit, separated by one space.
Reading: 1477442.0512 m³
